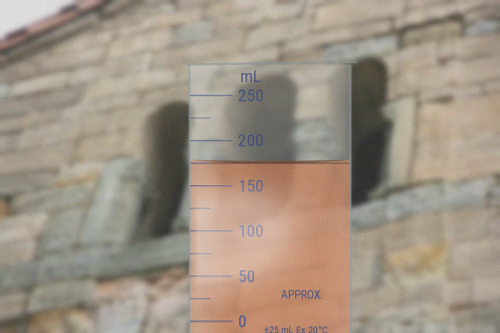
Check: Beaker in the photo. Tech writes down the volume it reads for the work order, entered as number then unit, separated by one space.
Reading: 175 mL
